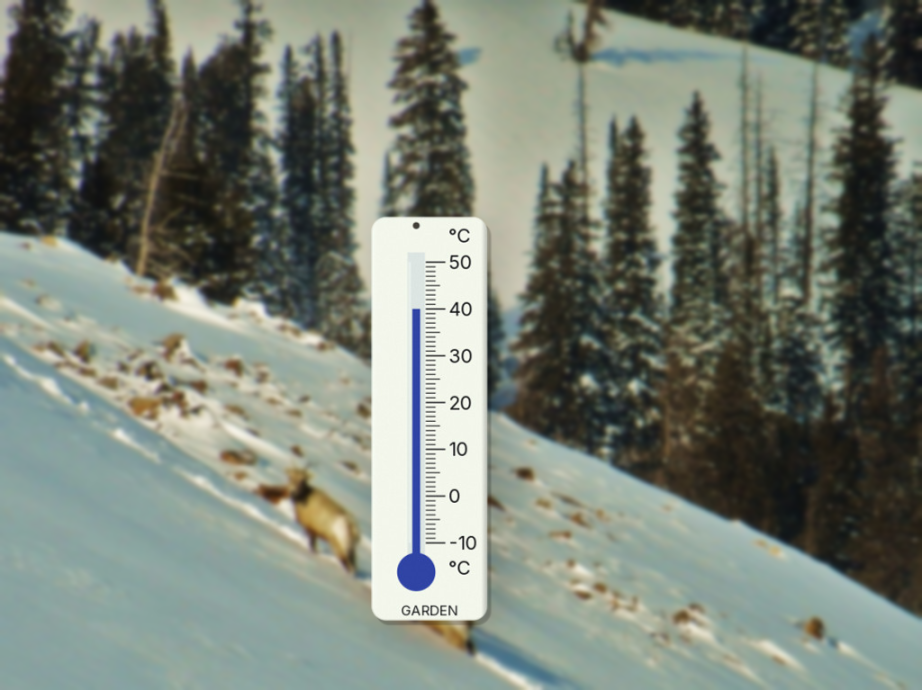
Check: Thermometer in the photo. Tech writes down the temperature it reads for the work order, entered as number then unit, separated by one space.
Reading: 40 °C
